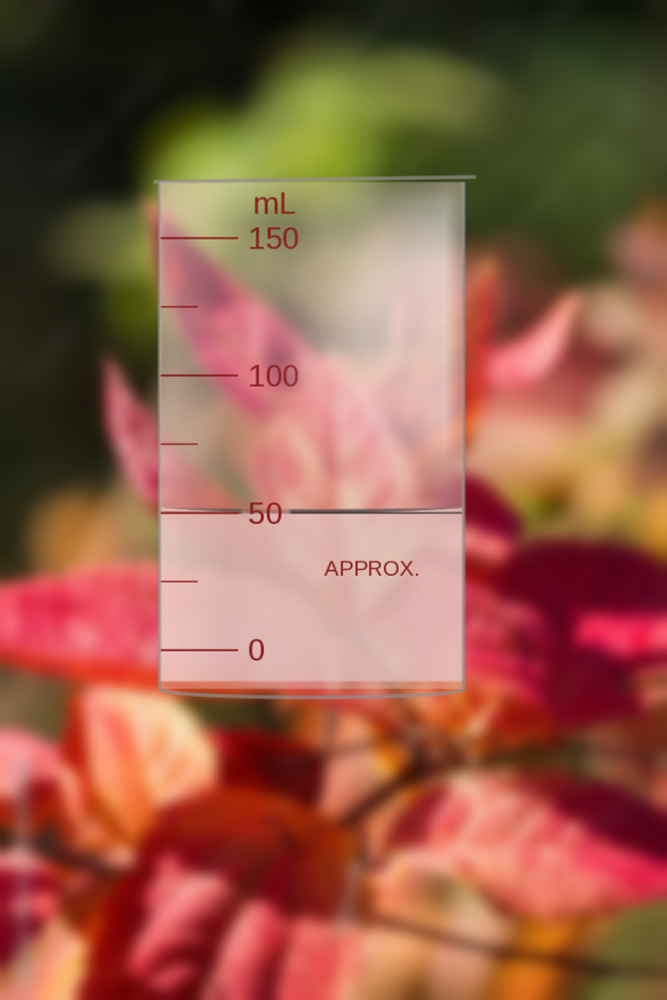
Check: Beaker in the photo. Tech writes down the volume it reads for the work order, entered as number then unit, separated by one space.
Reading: 50 mL
